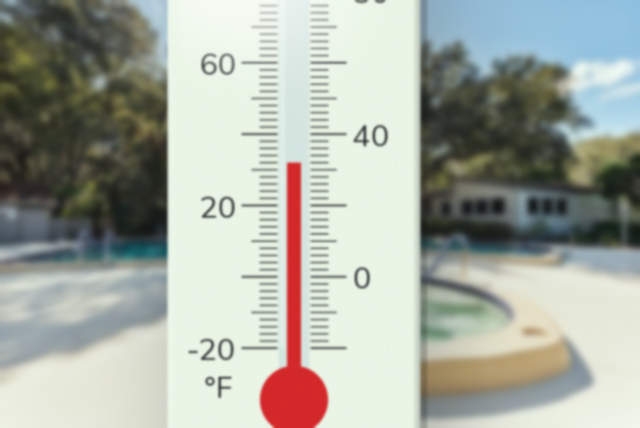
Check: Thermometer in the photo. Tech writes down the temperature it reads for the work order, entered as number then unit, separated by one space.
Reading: 32 °F
